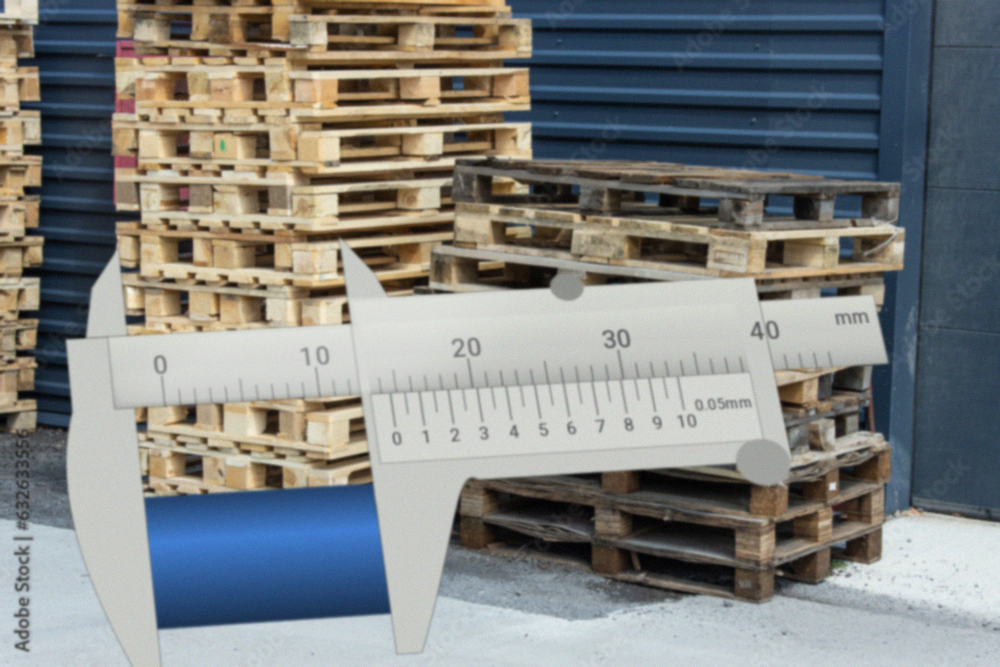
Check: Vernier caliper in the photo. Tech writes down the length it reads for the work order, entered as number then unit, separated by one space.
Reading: 14.6 mm
